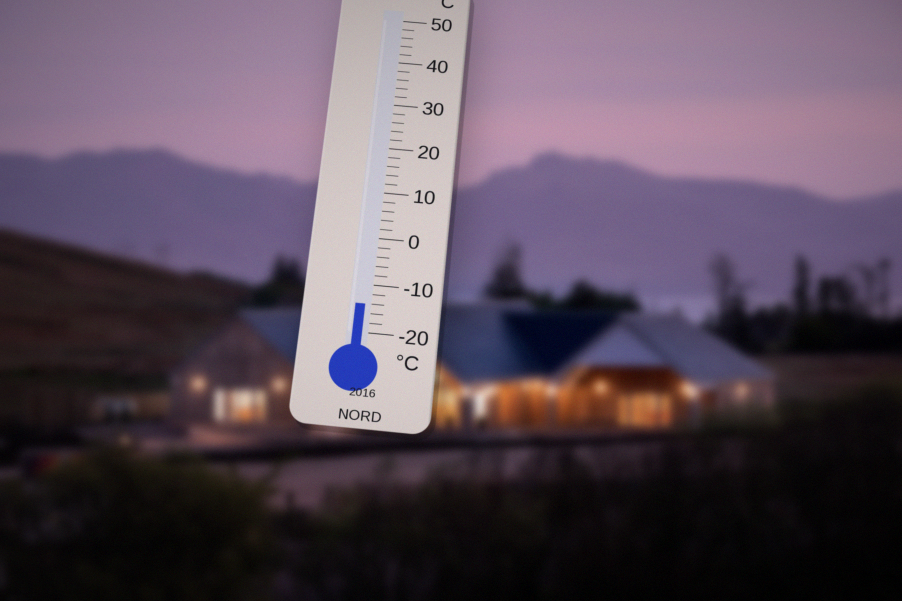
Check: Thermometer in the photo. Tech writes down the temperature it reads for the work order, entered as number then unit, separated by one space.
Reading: -14 °C
